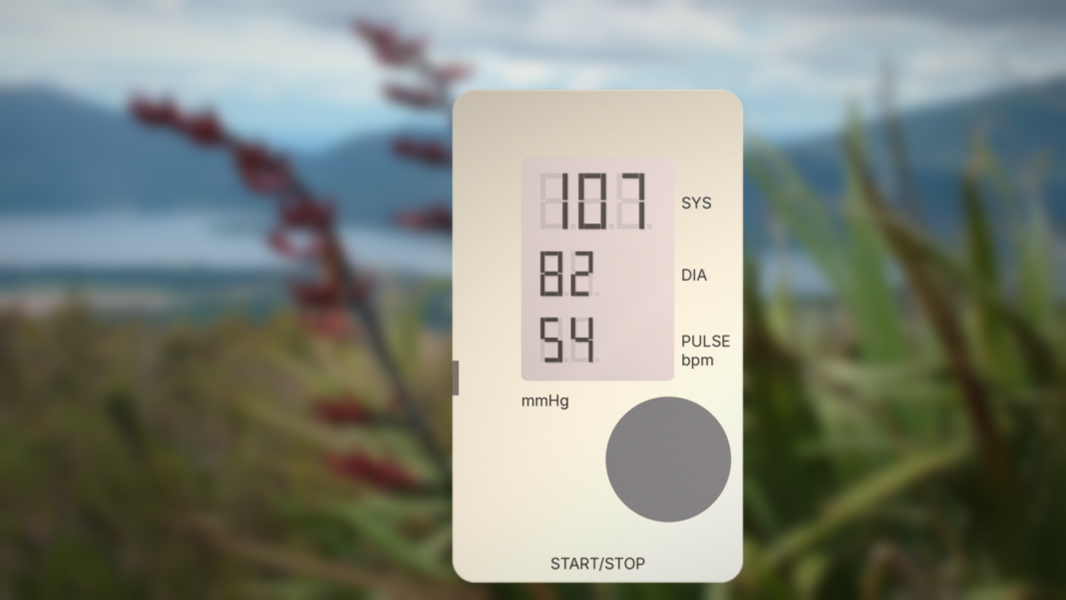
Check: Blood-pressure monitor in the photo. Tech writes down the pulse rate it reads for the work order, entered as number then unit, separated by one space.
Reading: 54 bpm
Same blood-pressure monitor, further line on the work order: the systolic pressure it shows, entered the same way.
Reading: 107 mmHg
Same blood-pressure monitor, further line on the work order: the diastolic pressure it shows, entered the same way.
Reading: 82 mmHg
